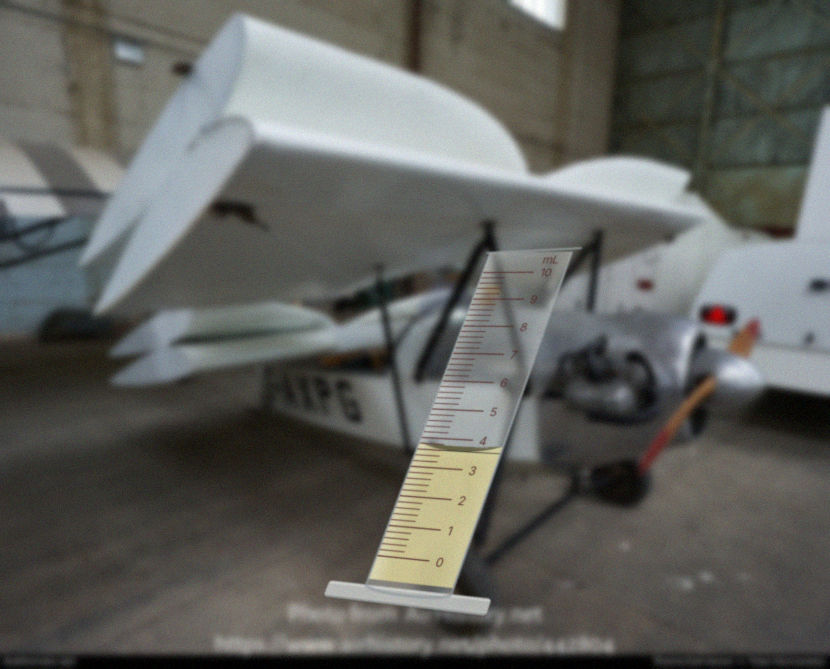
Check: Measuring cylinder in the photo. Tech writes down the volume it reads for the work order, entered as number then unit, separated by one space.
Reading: 3.6 mL
